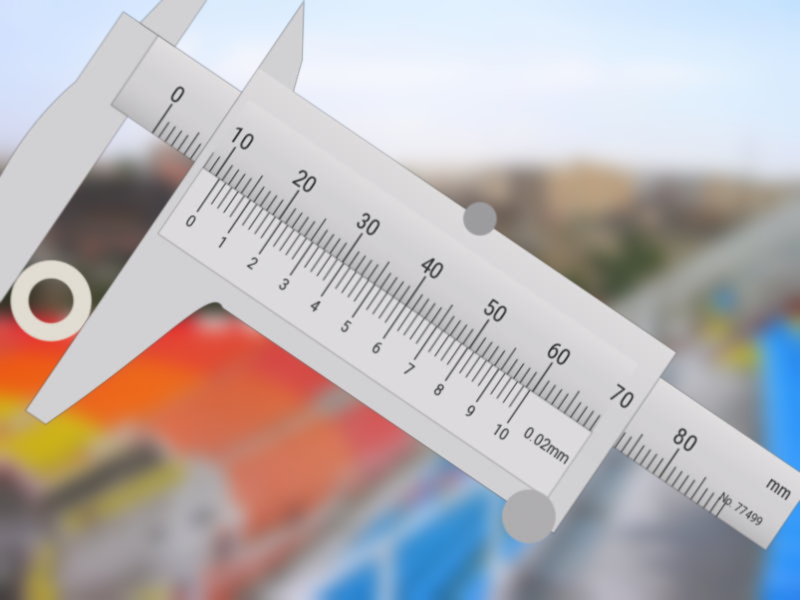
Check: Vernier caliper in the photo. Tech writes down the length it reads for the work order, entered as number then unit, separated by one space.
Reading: 10.6 mm
